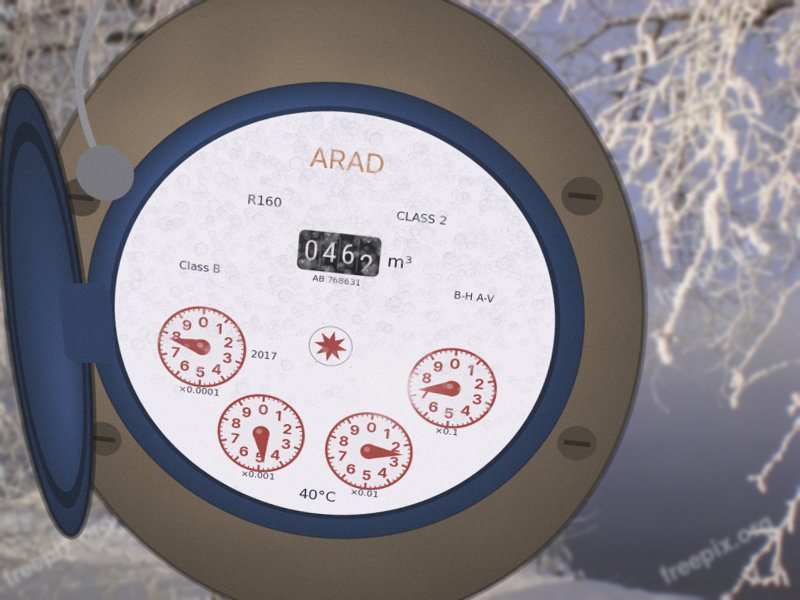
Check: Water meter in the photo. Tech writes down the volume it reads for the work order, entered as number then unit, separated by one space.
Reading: 461.7247 m³
